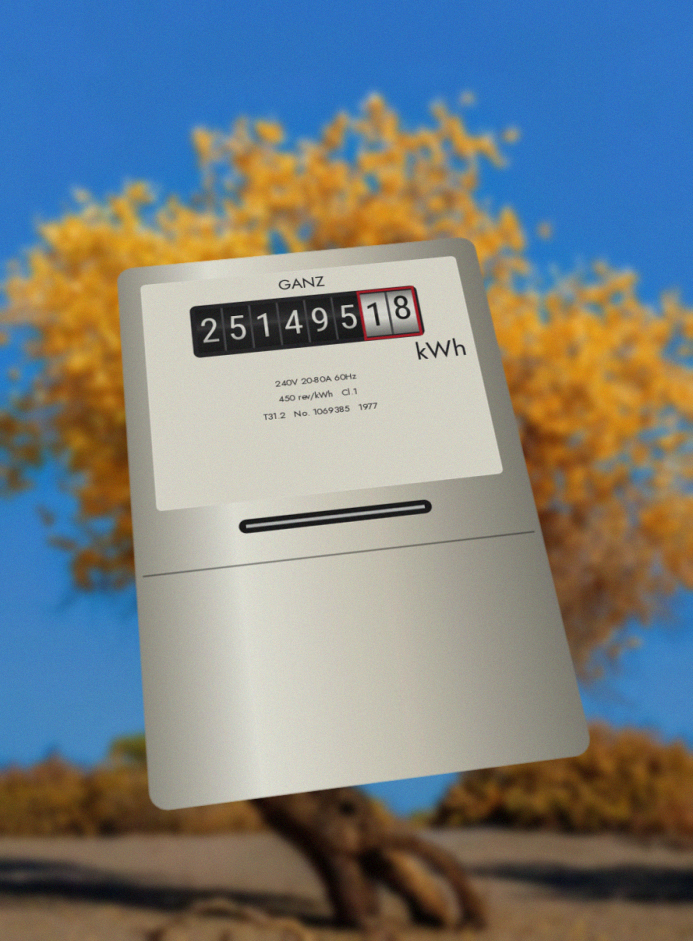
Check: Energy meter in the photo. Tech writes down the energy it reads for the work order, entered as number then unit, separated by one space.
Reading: 251495.18 kWh
